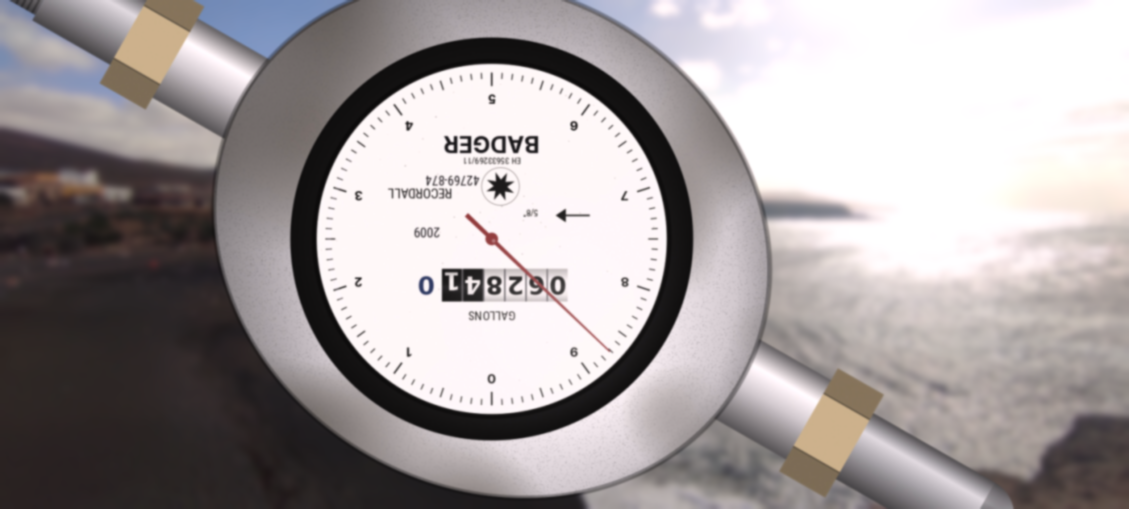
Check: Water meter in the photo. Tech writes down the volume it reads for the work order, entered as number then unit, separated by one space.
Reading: 628408.7 gal
